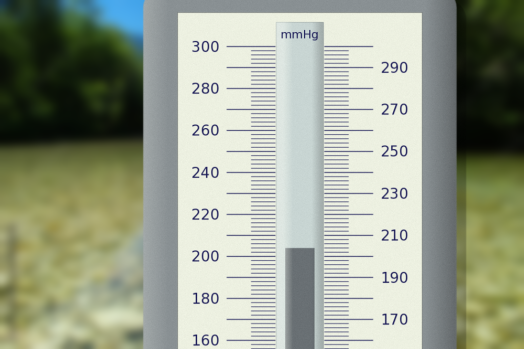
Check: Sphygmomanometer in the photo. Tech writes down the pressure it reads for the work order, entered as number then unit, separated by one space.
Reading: 204 mmHg
